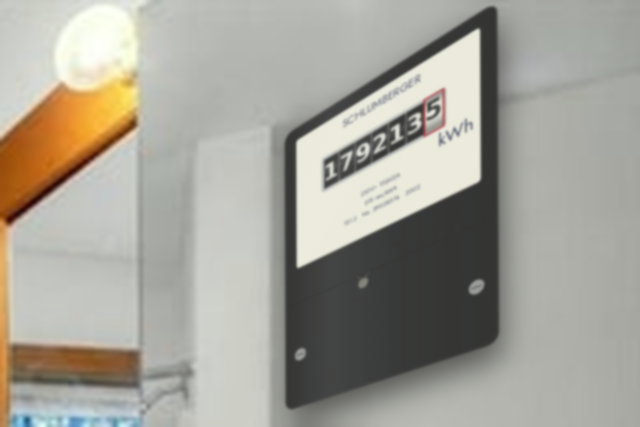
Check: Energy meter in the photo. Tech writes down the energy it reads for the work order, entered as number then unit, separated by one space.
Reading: 179213.5 kWh
